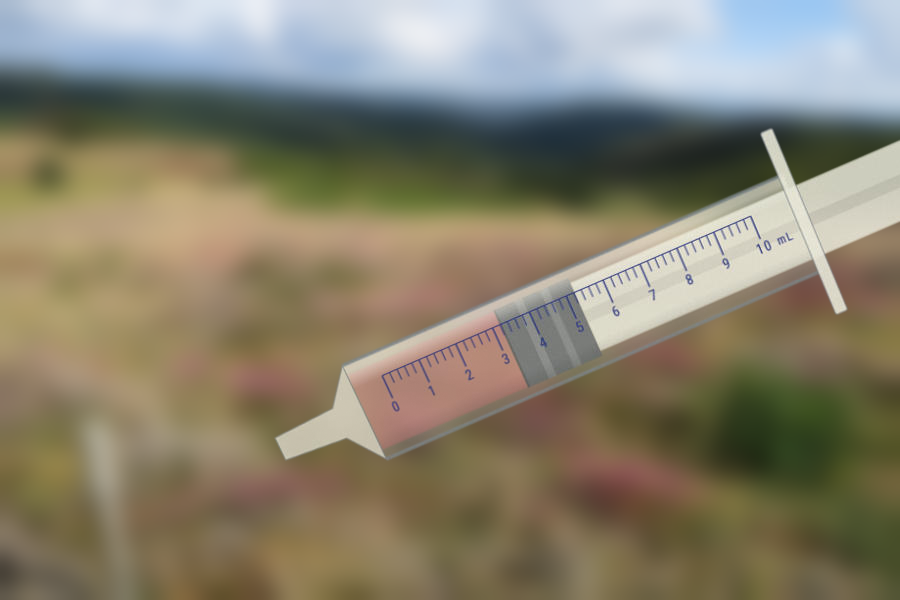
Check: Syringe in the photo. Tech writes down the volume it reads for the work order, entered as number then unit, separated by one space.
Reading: 3.2 mL
